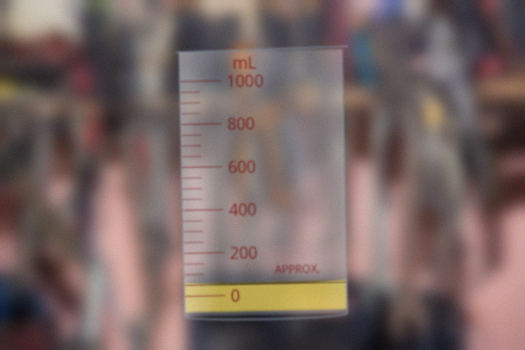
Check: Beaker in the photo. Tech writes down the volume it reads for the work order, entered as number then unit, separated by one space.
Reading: 50 mL
